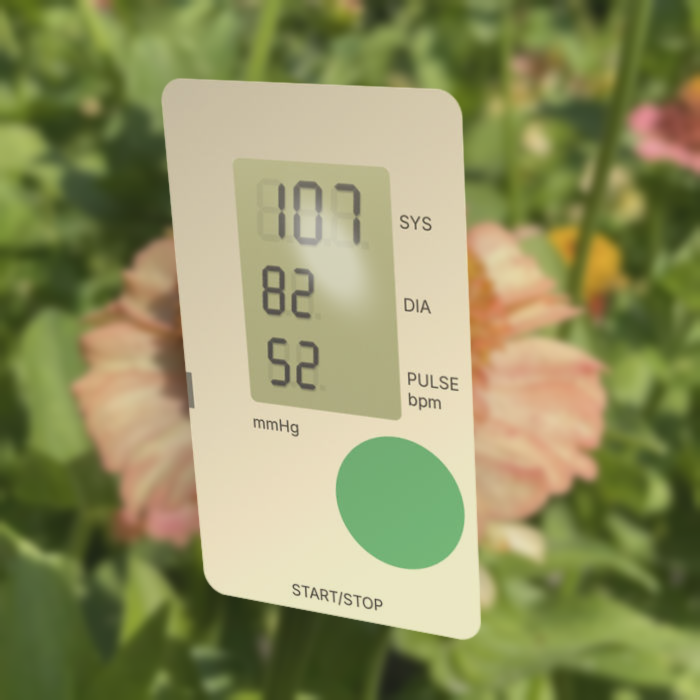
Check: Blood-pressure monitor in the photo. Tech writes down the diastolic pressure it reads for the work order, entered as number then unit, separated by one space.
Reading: 82 mmHg
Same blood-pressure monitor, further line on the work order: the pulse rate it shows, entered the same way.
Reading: 52 bpm
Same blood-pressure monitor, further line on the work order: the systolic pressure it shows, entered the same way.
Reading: 107 mmHg
